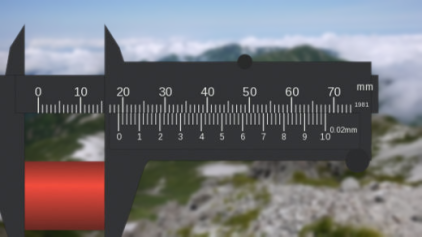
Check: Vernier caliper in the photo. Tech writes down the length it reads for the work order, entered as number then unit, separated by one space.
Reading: 19.0 mm
